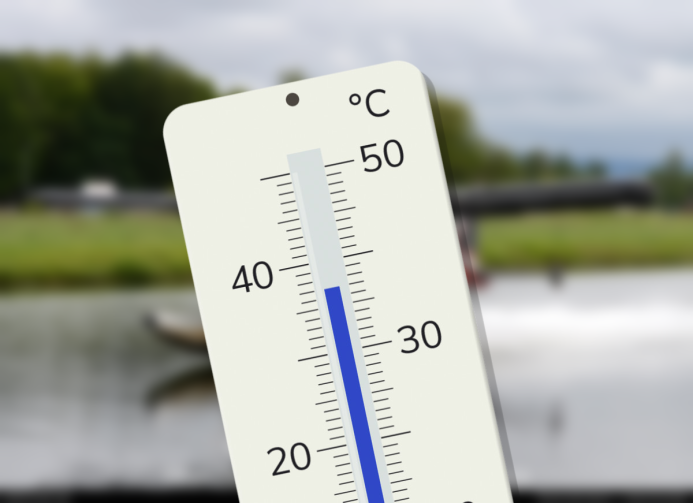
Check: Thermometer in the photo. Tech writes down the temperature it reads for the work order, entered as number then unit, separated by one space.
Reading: 37 °C
